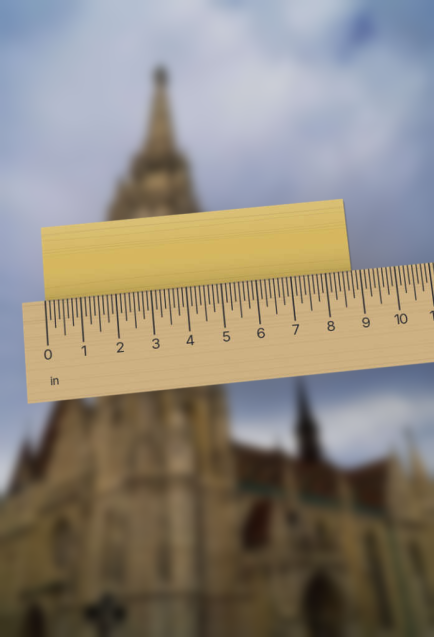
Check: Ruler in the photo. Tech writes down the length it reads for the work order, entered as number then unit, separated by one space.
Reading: 8.75 in
